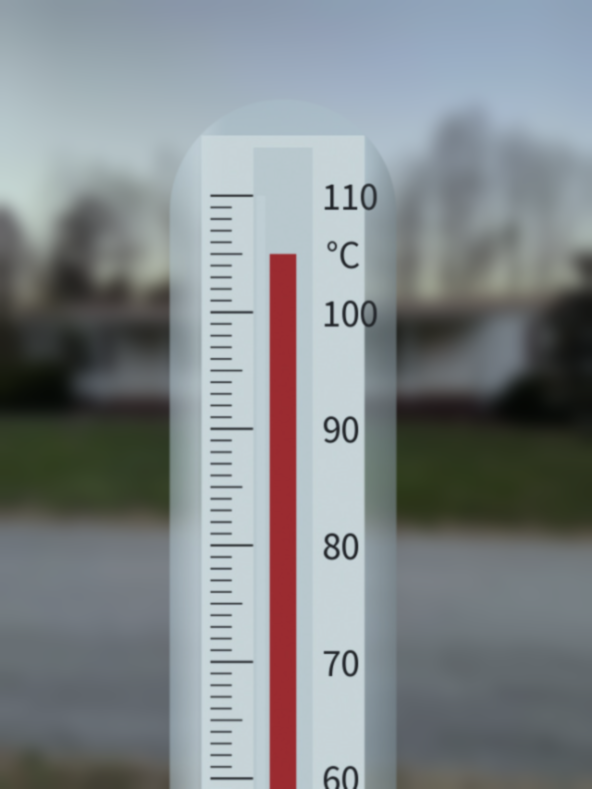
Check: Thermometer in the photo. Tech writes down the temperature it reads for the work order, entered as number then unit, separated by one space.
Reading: 105 °C
